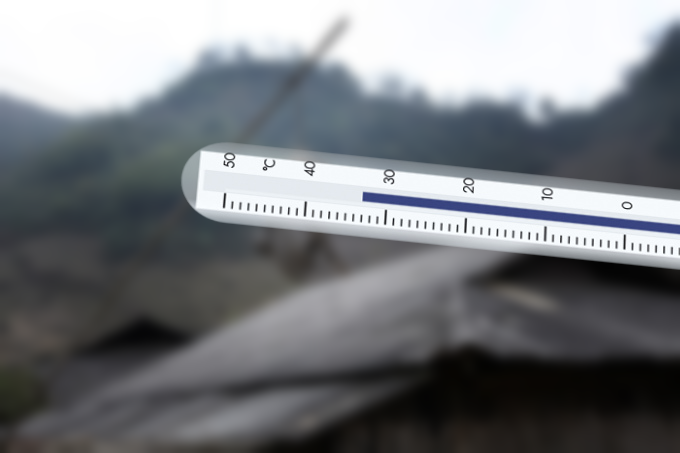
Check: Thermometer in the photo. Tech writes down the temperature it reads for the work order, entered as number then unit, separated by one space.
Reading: 33 °C
